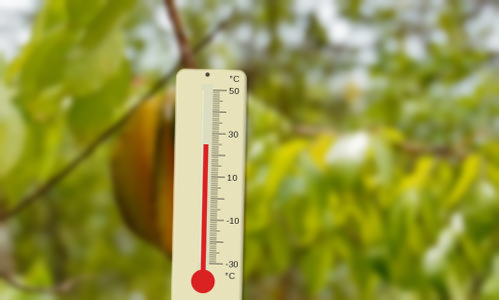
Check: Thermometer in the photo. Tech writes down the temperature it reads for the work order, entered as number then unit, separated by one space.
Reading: 25 °C
